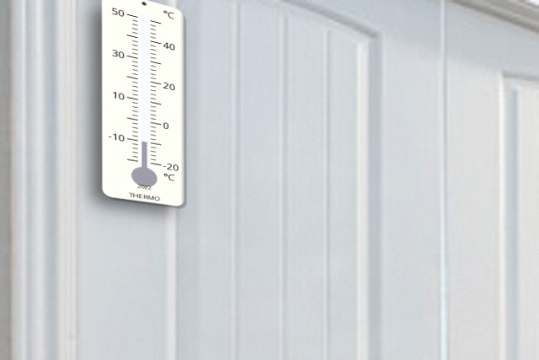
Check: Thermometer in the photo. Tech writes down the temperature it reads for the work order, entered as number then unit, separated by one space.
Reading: -10 °C
